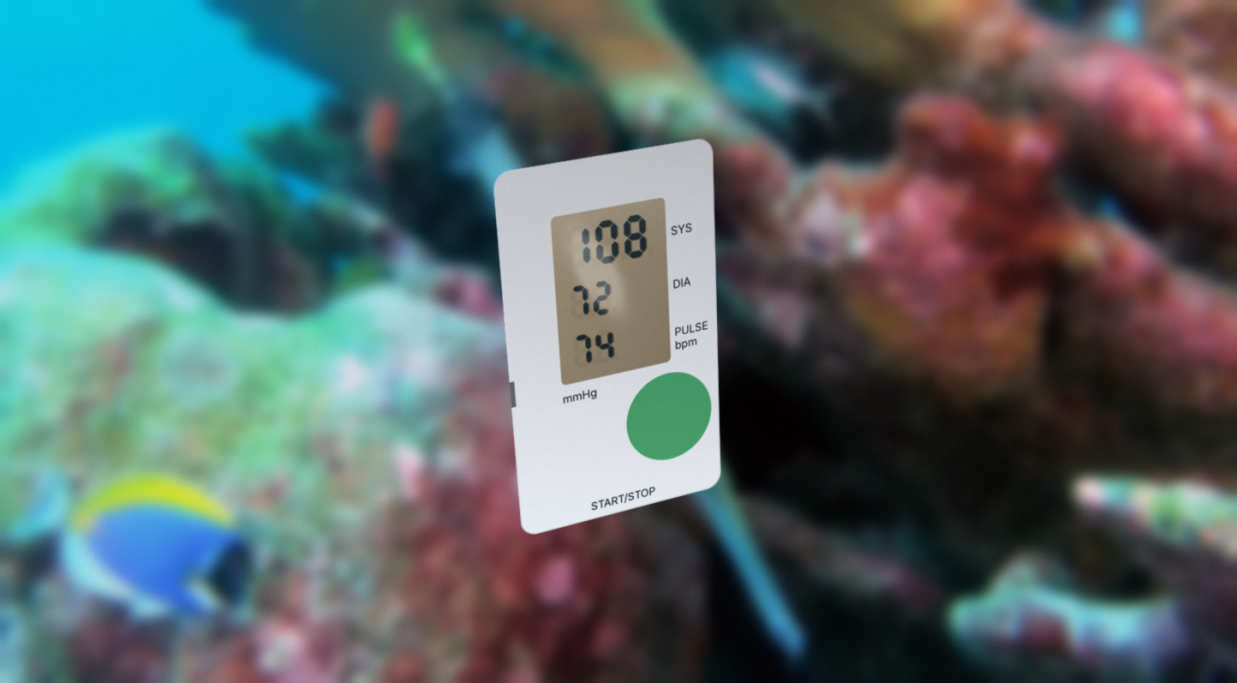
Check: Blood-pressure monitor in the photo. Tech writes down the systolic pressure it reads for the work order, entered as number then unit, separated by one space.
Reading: 108 mmHg
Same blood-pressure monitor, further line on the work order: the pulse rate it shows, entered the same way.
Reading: 74 bpm
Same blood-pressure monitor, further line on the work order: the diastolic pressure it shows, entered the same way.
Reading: 72 mmHg
